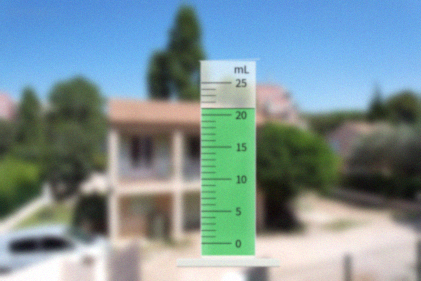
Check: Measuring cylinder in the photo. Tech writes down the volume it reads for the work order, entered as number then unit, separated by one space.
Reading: 21 mL
